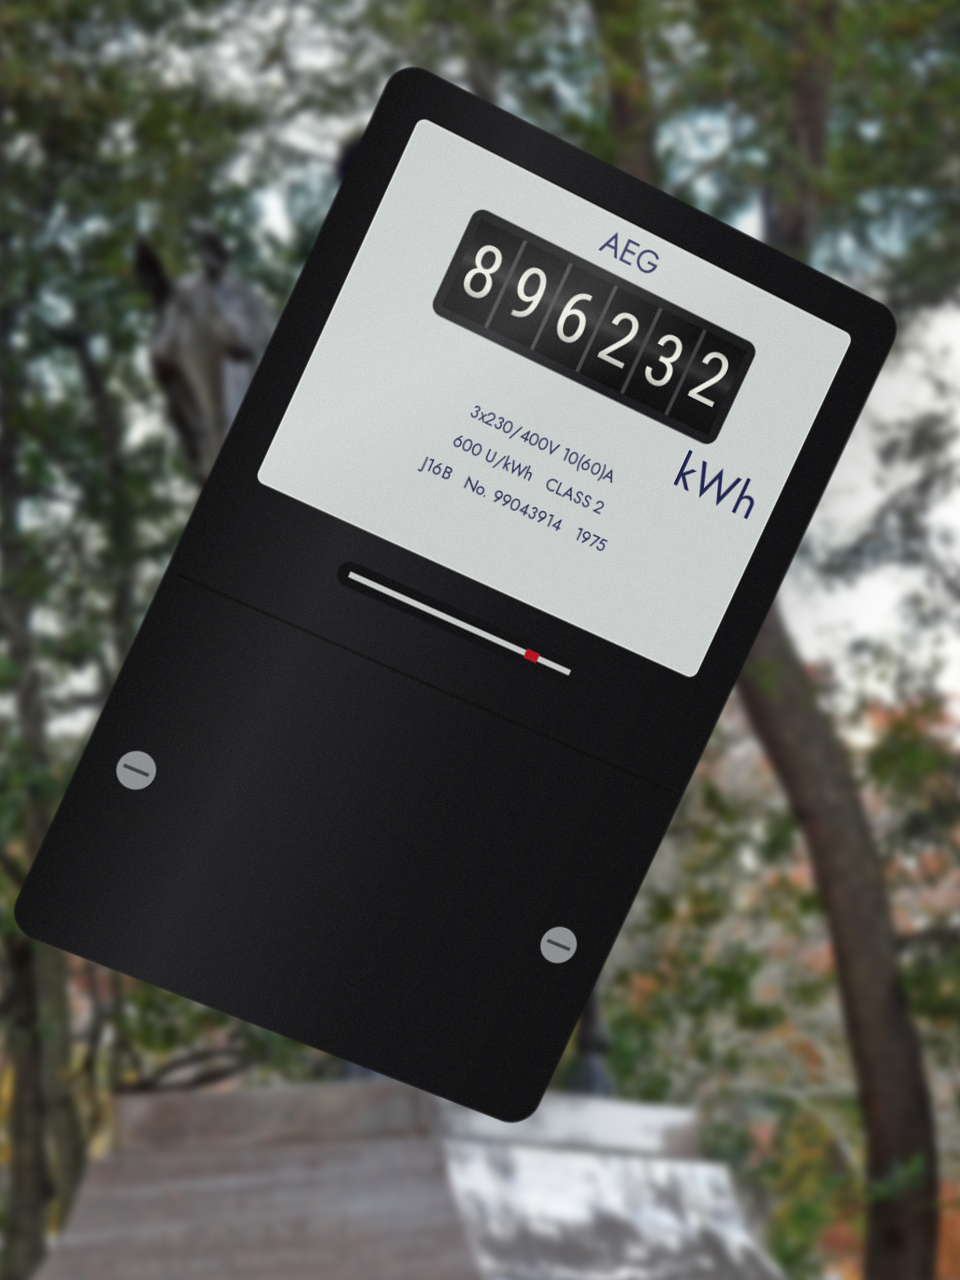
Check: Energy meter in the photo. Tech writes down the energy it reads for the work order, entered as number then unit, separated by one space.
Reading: 896232 kWh
